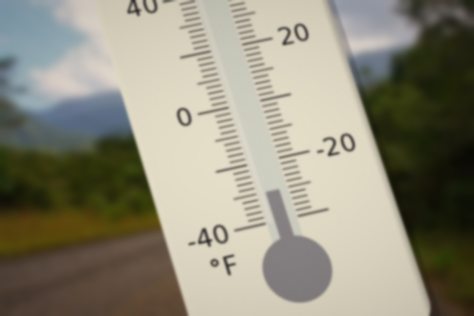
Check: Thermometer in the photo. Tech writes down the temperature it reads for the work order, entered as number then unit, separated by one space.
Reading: -30 °F
